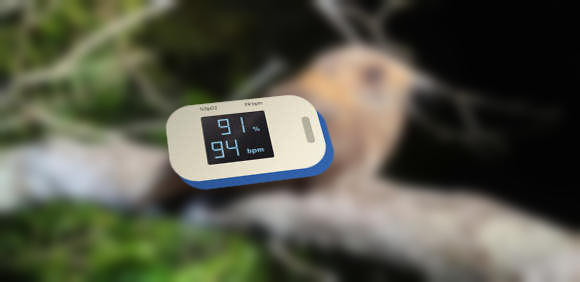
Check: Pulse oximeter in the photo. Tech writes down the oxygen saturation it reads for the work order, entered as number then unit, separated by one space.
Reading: 91 %
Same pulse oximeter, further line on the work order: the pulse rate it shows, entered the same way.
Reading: 94 bpm
